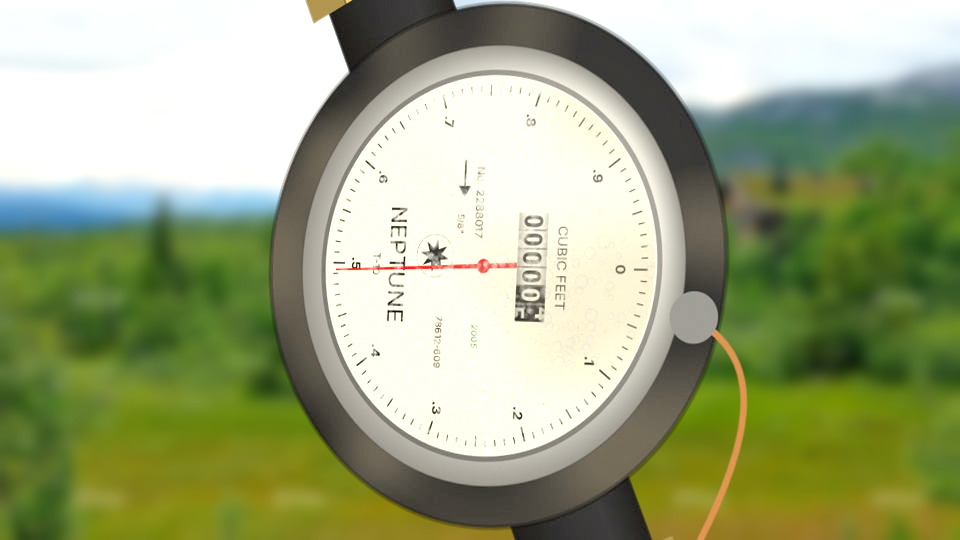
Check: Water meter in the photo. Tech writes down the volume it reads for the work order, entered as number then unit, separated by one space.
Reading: 4.49 ft³
